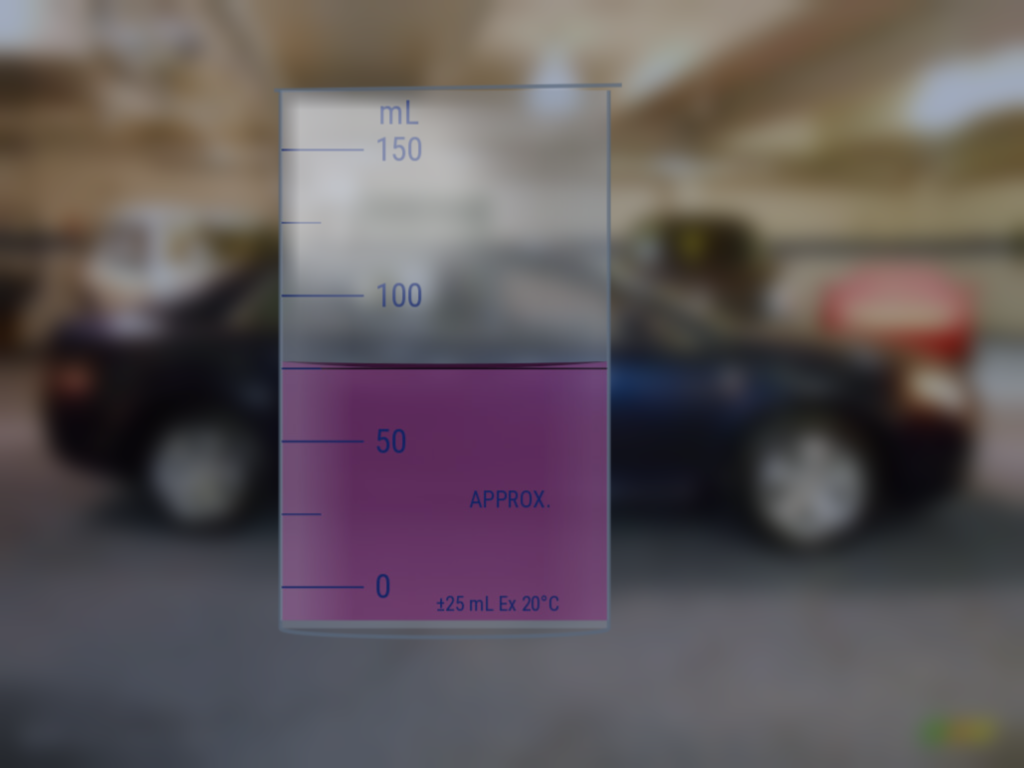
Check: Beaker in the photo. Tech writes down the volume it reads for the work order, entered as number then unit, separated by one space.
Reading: 75 mL
